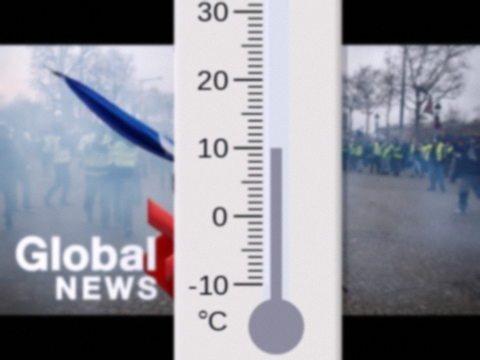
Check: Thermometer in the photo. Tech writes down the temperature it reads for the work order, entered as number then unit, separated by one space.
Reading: 10 °C
